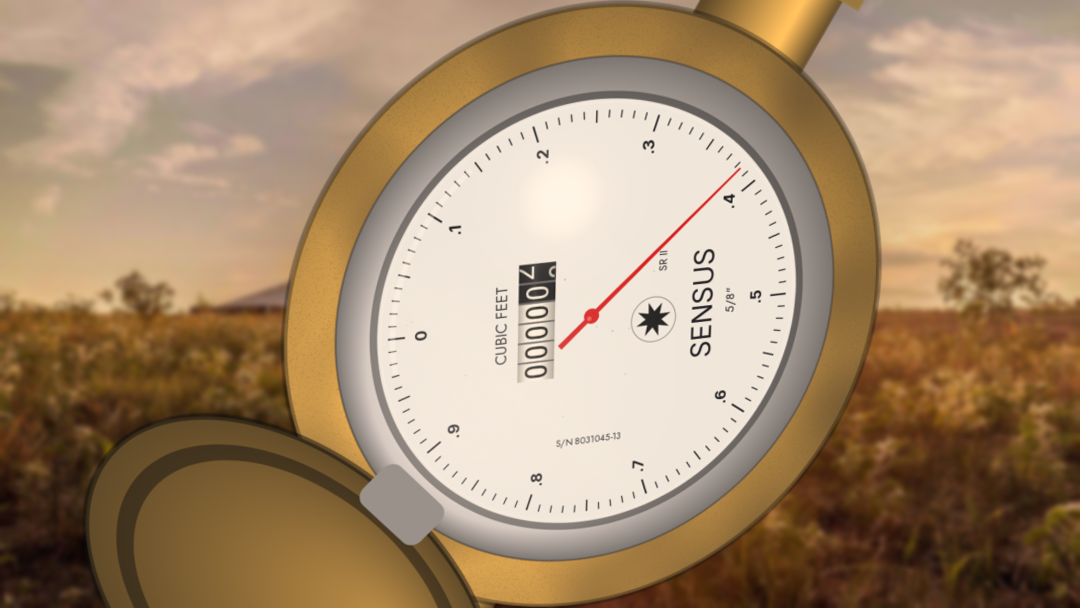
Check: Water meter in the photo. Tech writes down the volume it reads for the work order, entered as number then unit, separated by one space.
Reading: 2.38 ft³
